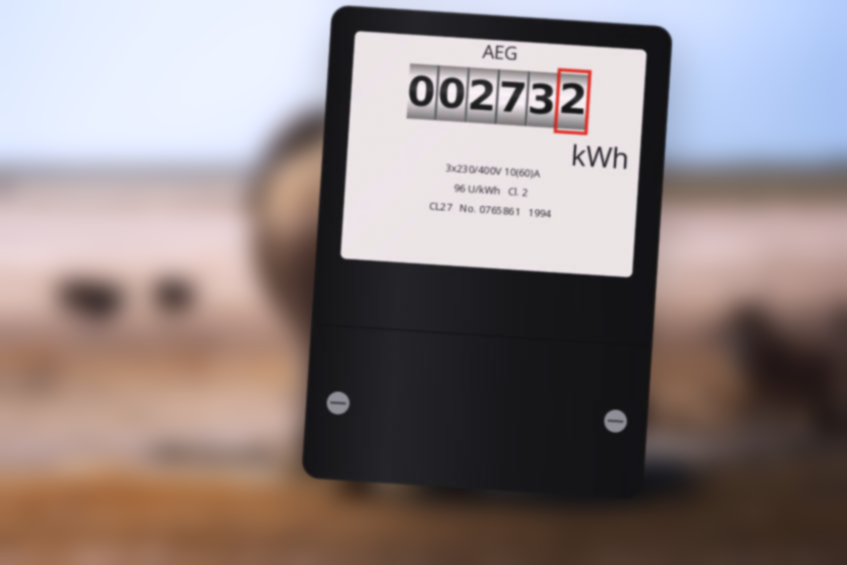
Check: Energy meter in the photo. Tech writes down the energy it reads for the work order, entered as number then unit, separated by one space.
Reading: 273.2 kWh
